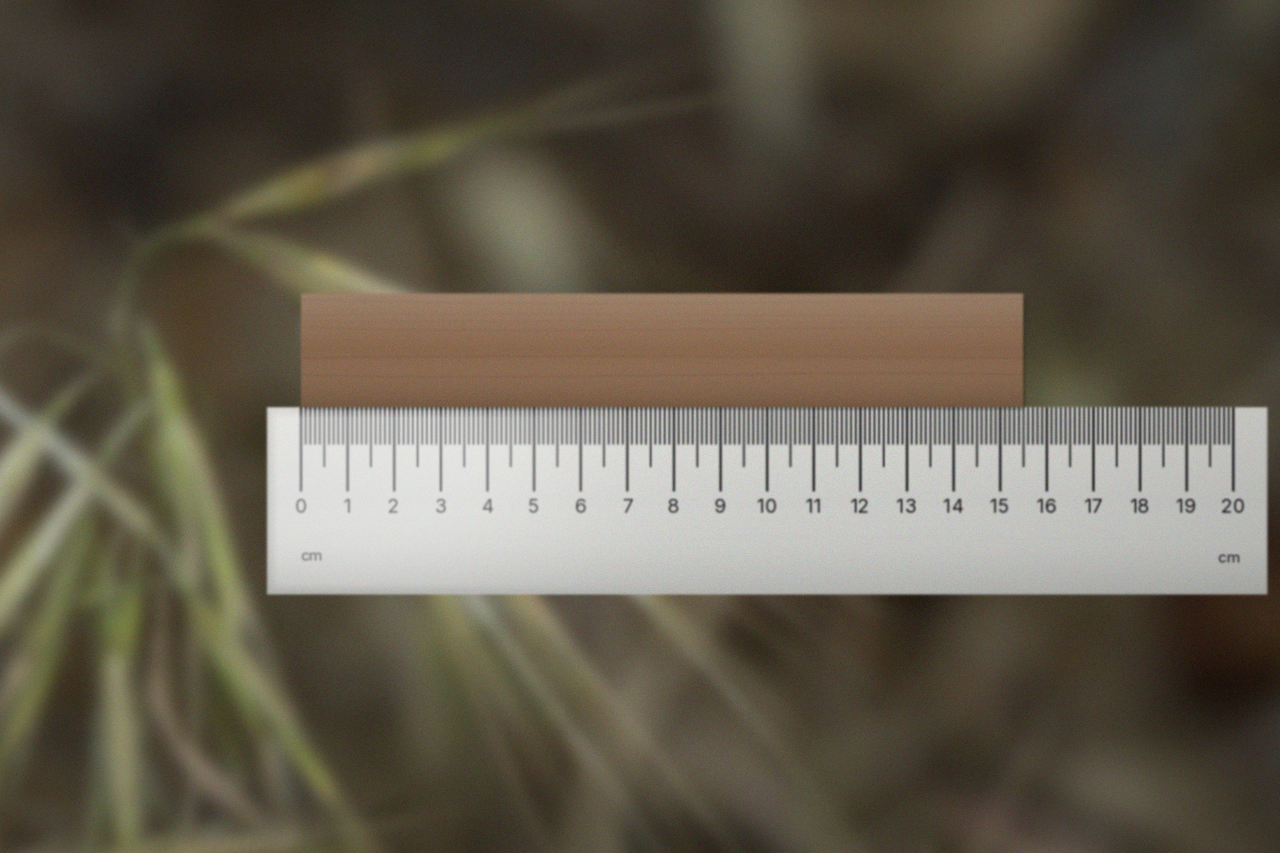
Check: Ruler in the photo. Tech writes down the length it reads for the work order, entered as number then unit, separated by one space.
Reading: 15.5 cm
